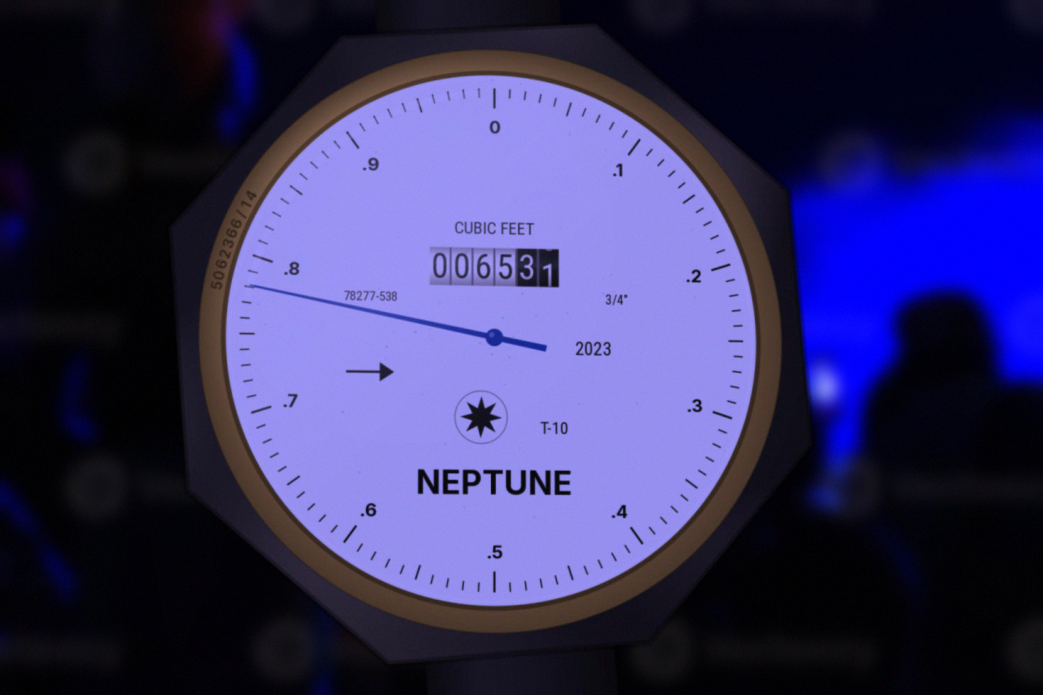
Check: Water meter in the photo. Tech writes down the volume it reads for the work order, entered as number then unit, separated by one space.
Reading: 6530.78 ft³
